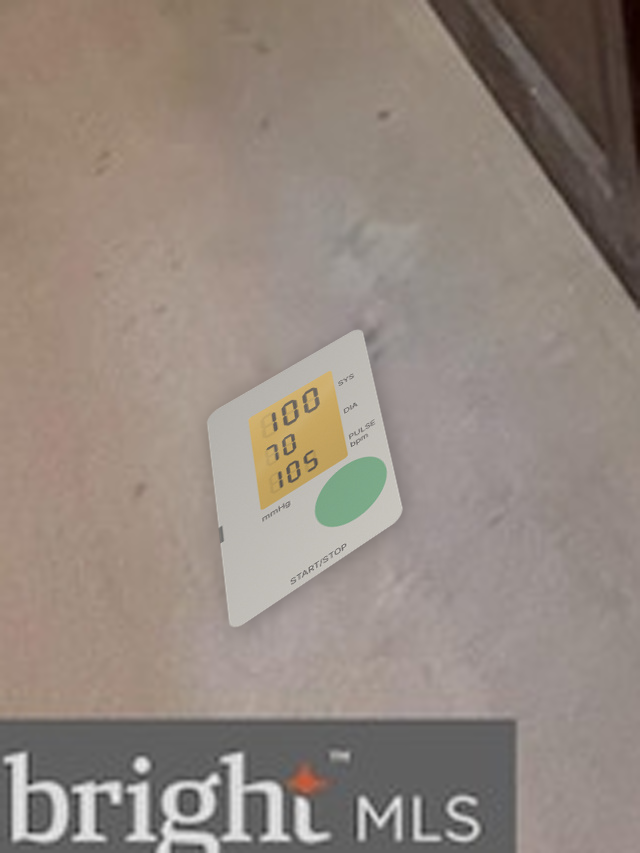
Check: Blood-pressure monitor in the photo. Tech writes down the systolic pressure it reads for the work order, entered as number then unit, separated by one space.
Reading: 100 mmHg
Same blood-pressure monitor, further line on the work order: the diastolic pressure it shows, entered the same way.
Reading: 70 mmHg
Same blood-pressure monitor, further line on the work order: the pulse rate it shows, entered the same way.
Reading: 105 bpm
